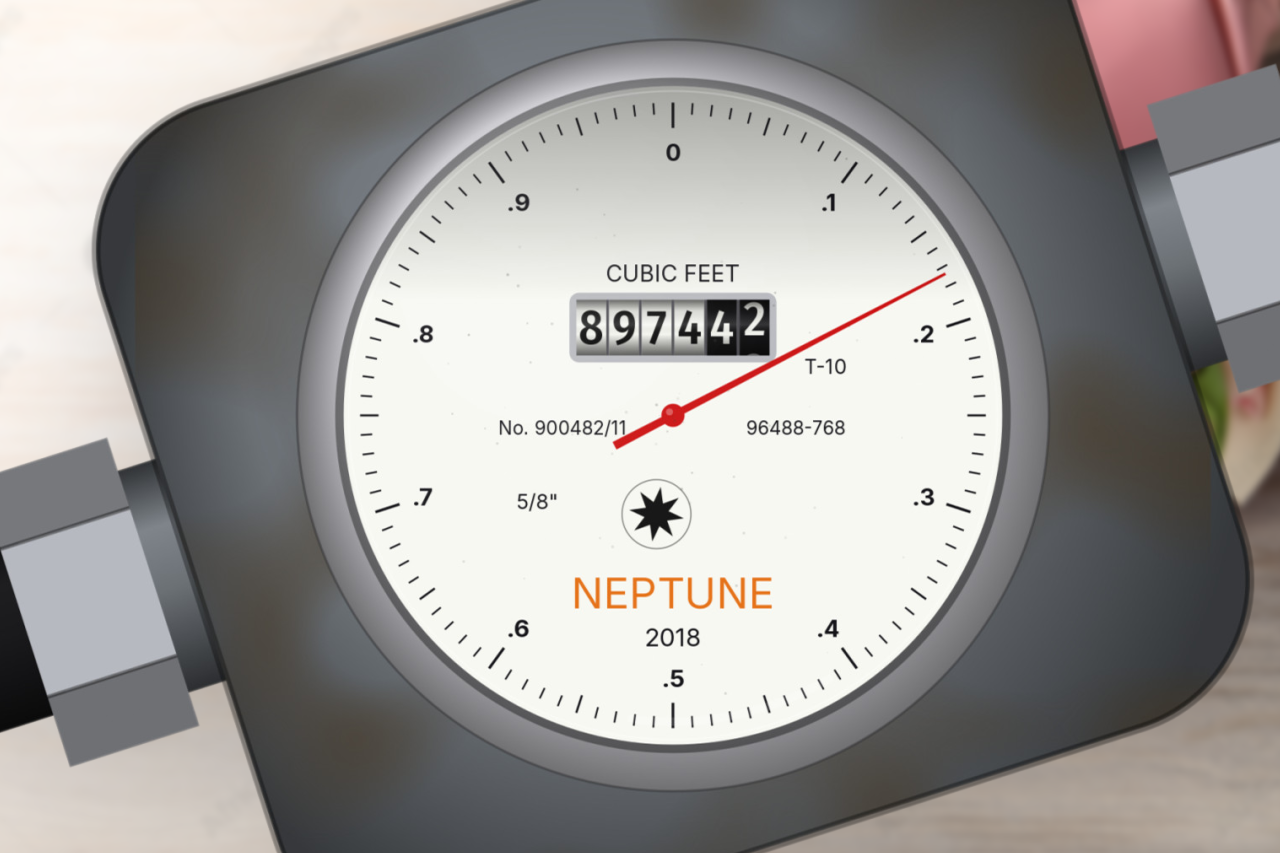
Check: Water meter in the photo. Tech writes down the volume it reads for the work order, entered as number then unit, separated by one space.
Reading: 897442.17 ft³
